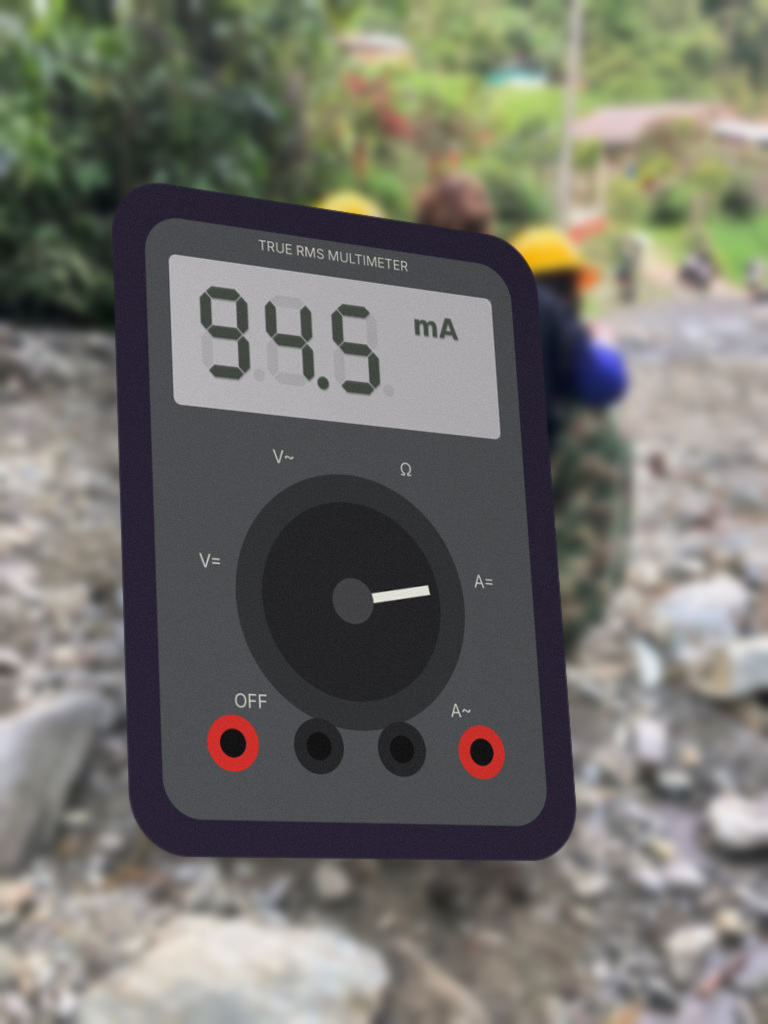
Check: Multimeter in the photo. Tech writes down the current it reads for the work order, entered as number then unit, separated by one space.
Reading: 94.5 mA
